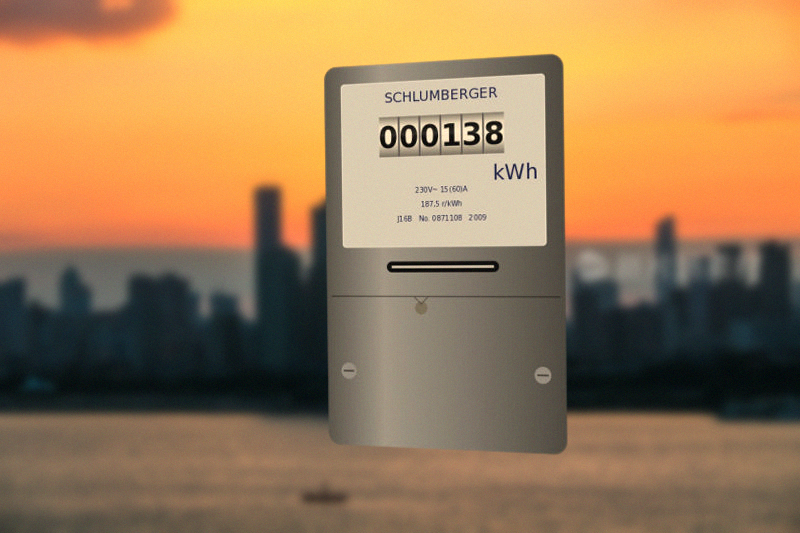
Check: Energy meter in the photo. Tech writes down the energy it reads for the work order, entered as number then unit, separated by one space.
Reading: 138 kWh
